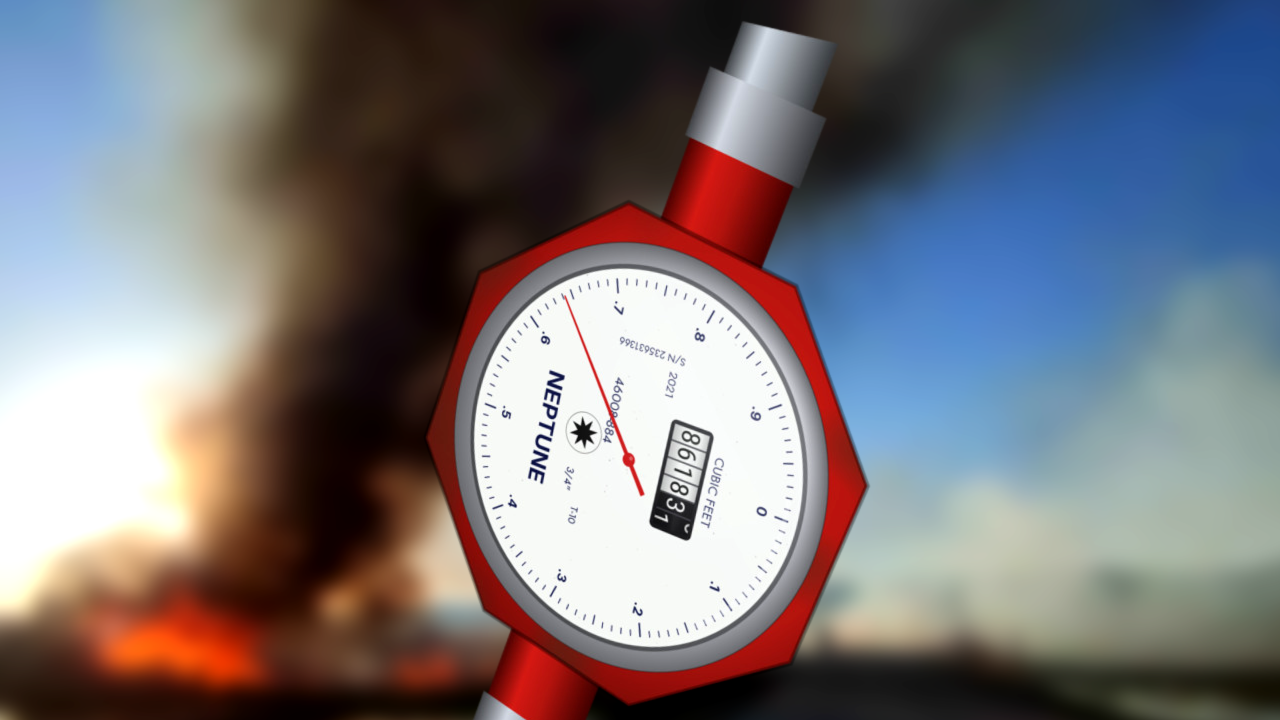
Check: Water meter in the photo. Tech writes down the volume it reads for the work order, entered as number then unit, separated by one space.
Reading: 861830.64 ft³
